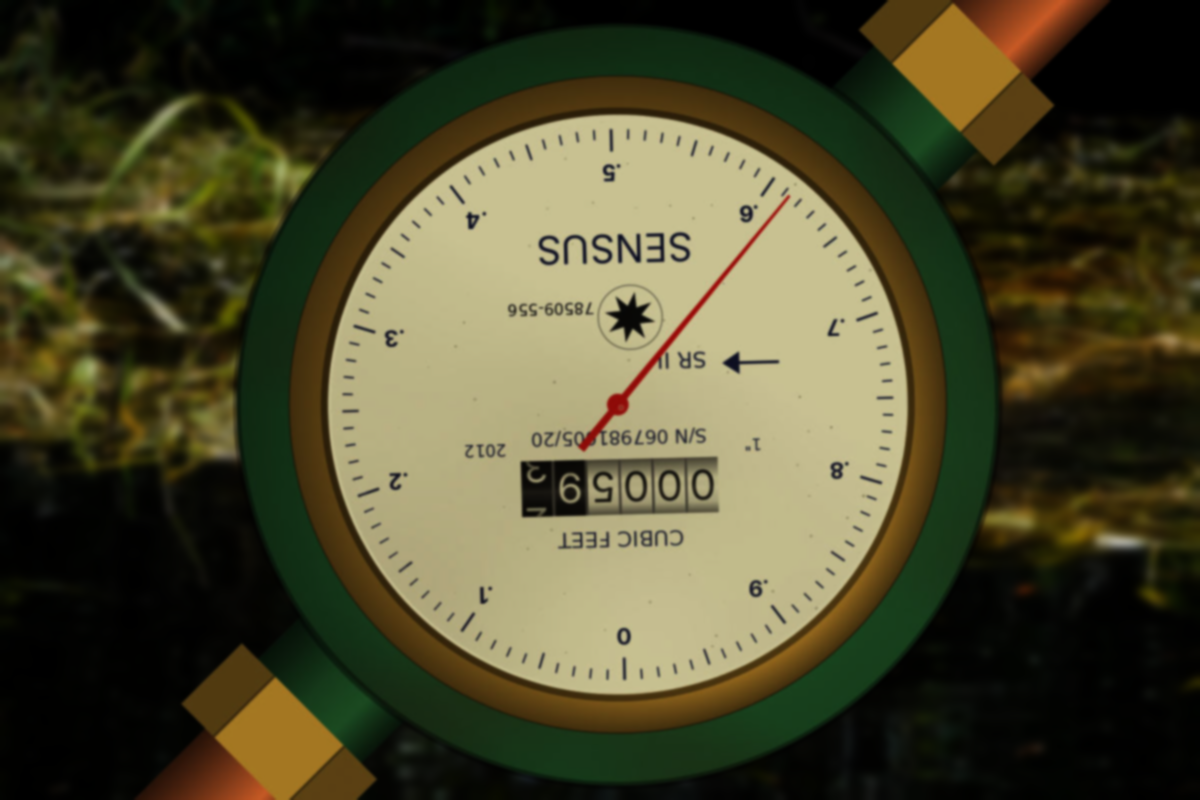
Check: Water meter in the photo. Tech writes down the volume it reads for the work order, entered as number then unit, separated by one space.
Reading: 592.61 ft³
